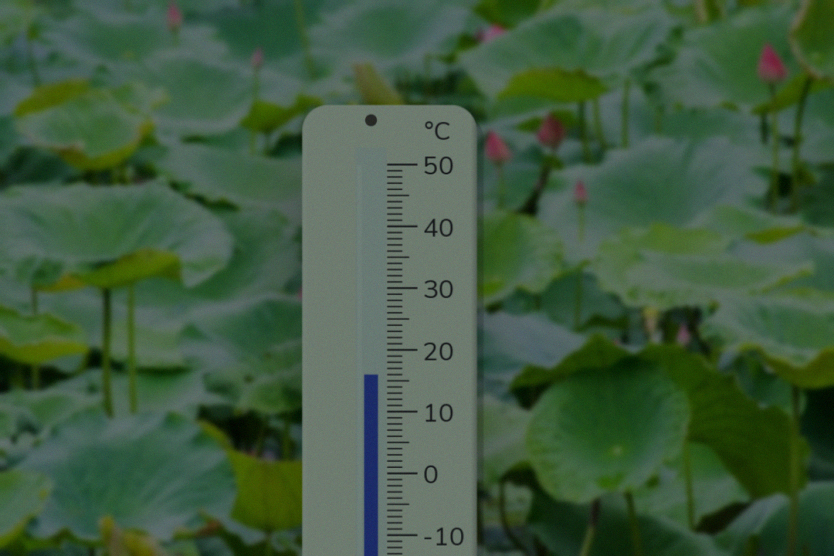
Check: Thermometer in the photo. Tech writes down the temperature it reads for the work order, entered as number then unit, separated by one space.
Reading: 16 °C
